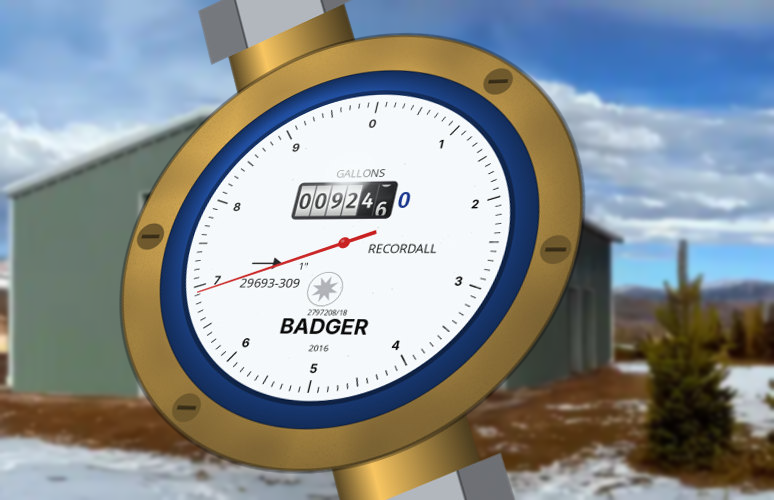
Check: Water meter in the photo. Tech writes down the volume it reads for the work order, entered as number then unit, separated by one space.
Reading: 92456.9 gal
